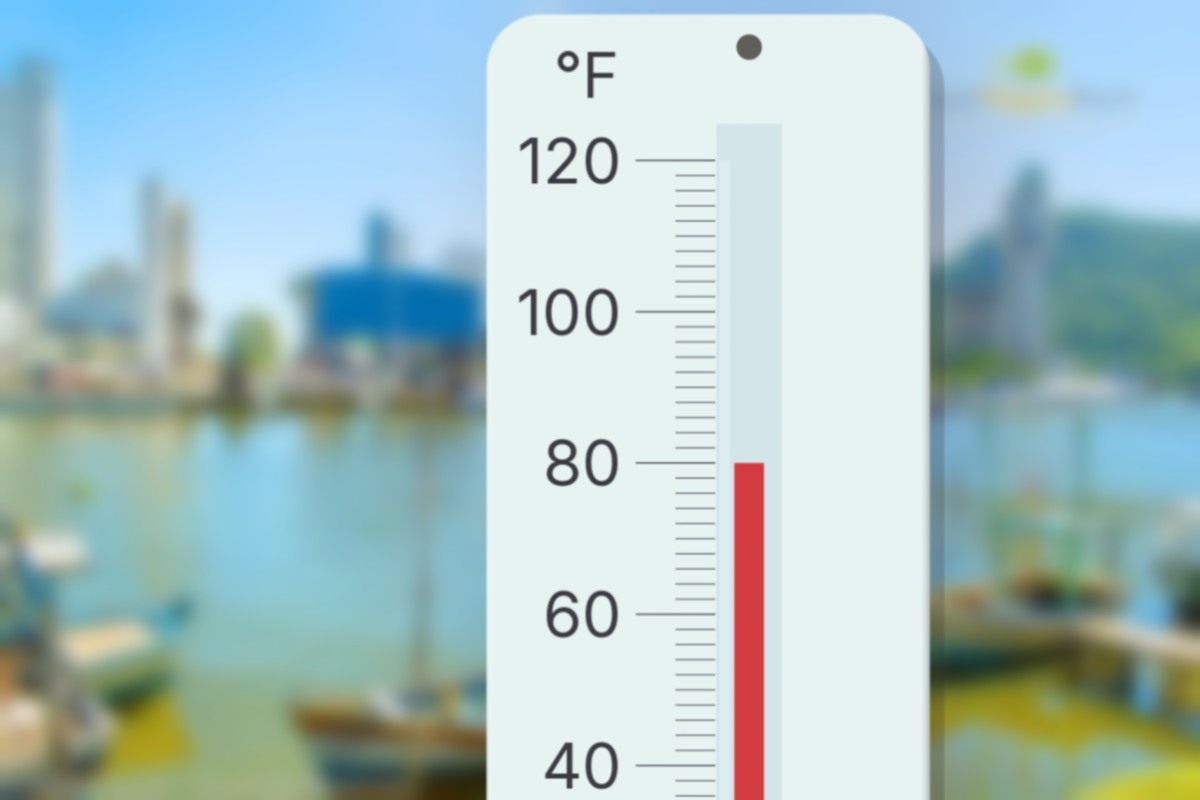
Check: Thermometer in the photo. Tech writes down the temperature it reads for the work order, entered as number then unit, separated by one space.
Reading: 80 °F
